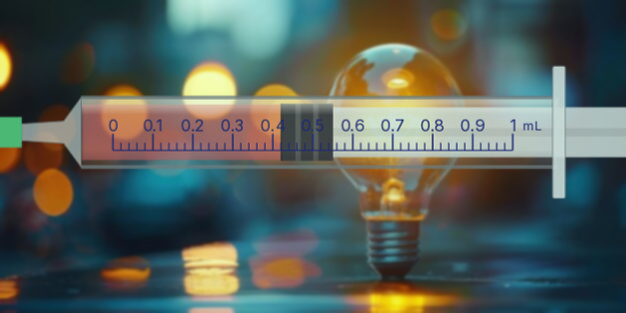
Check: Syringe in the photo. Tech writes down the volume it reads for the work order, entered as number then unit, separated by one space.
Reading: 0.42 mL
